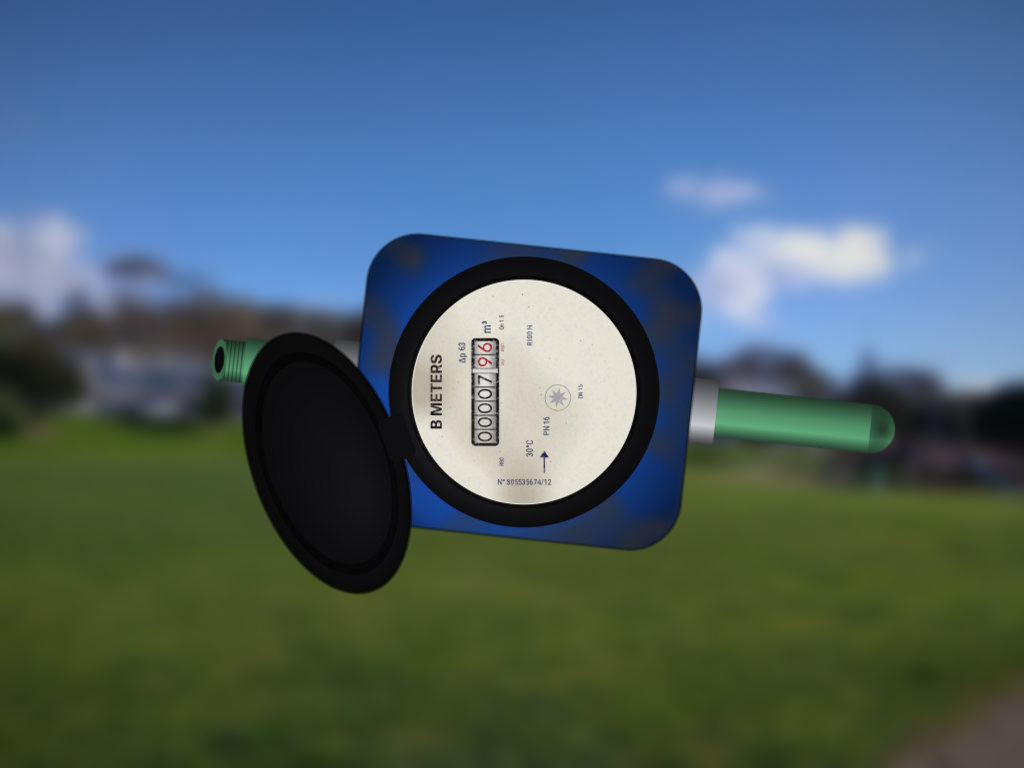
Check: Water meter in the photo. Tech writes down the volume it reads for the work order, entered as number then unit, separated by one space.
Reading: 7.96 m³
